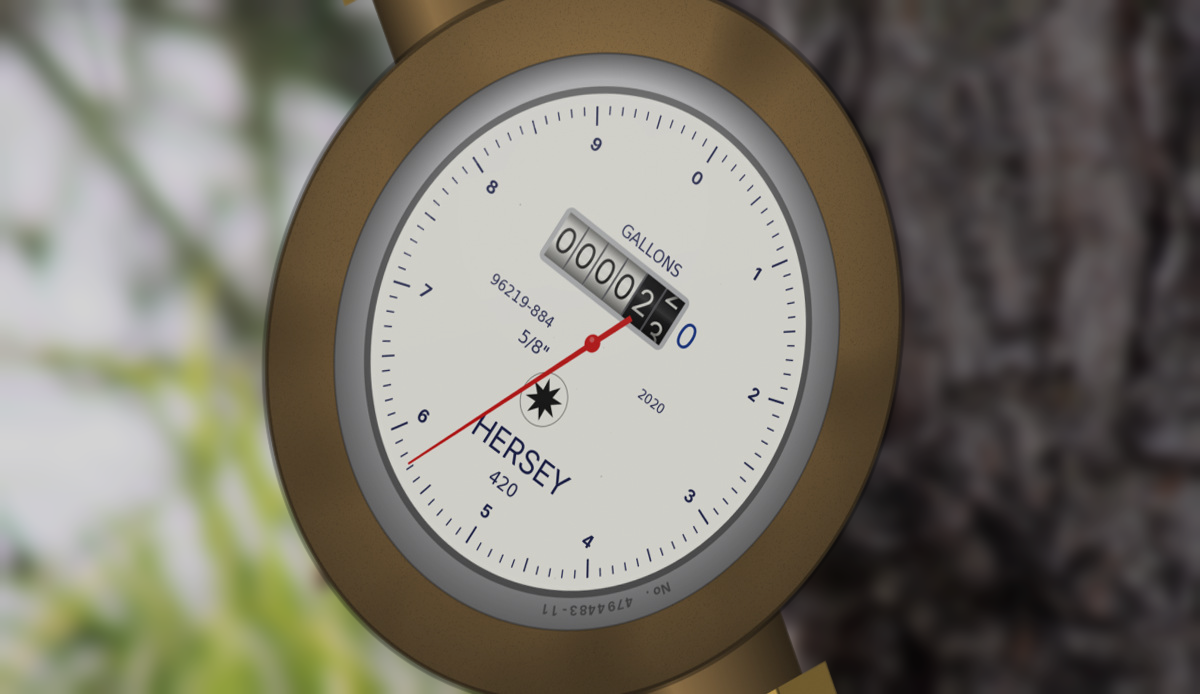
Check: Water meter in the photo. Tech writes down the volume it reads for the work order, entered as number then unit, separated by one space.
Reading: 225.7 gal
